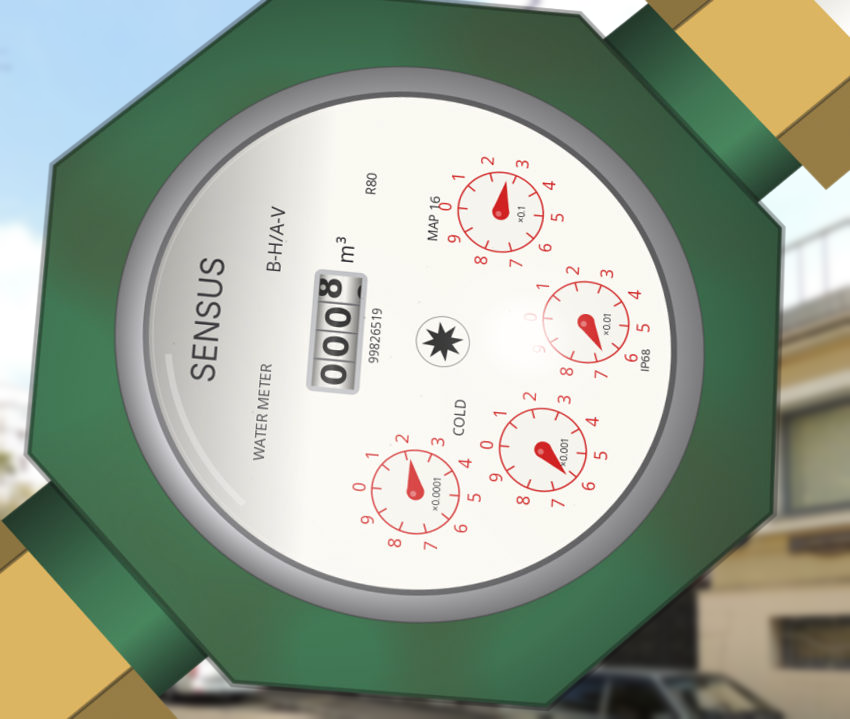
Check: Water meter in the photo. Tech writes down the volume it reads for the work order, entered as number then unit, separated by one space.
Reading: 8.2662 m³
